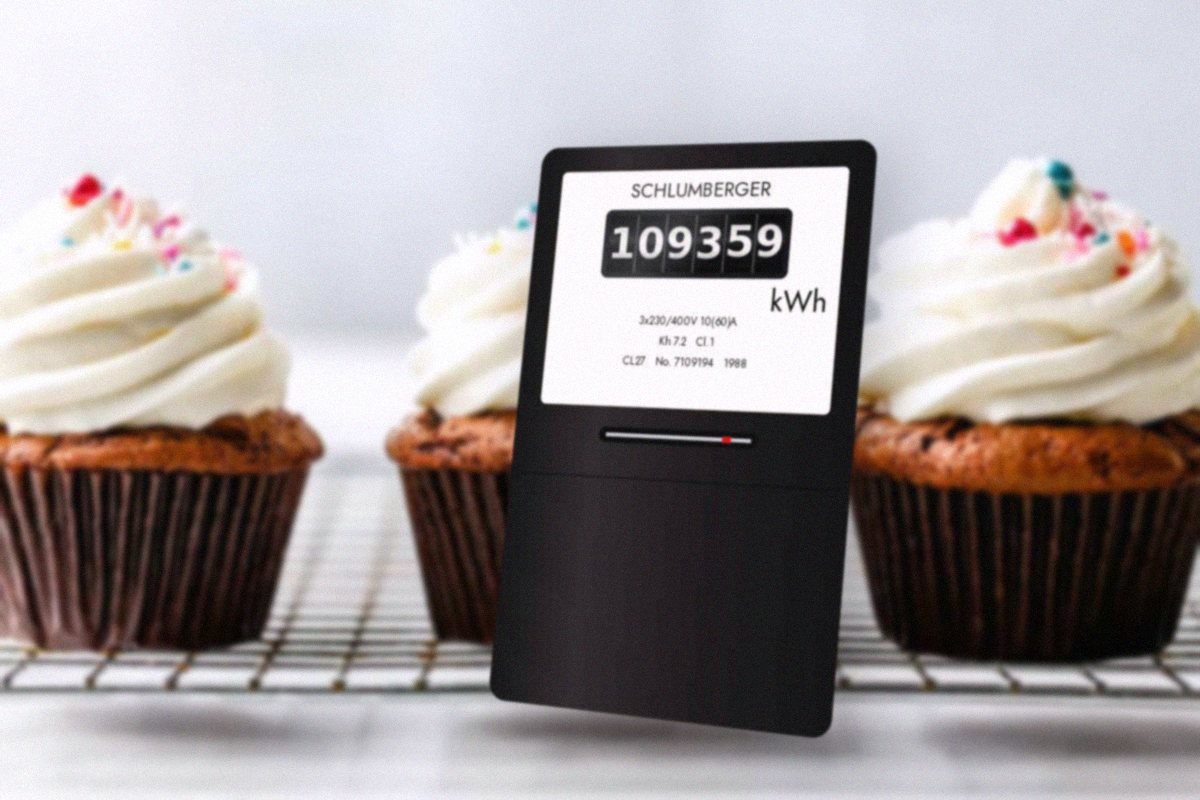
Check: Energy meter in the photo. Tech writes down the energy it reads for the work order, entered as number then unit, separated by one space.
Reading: 109359 kWh
